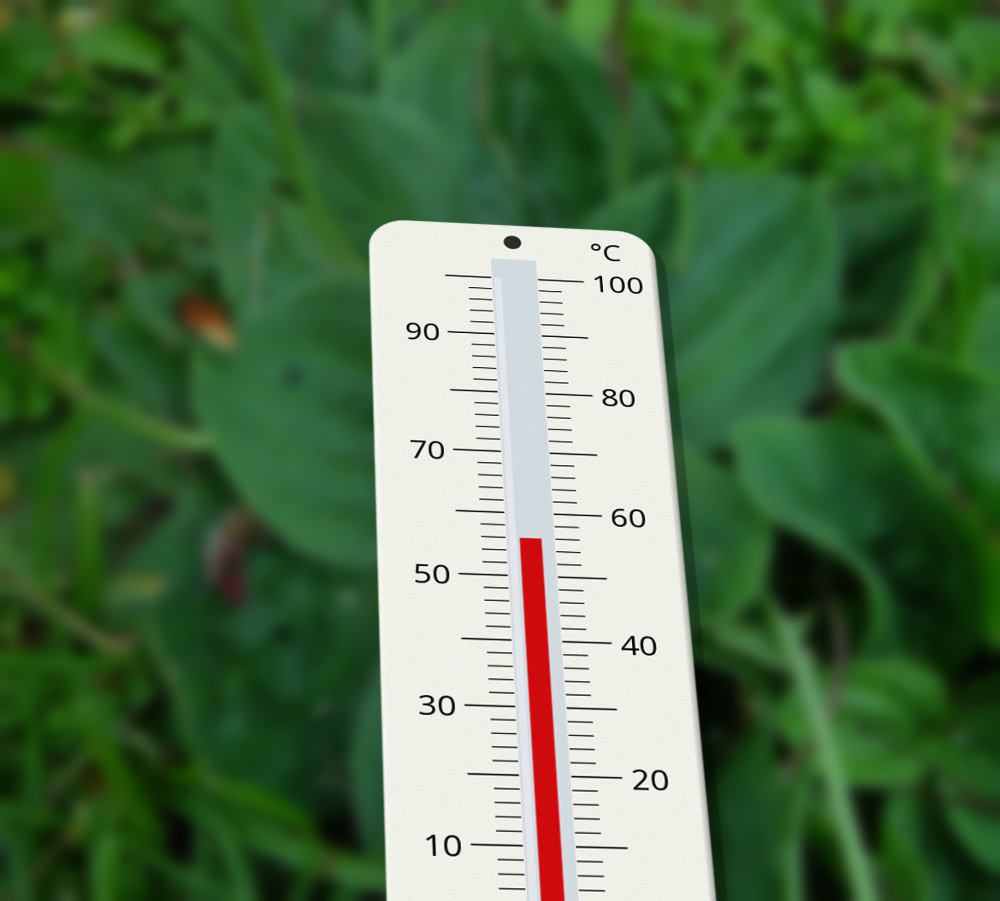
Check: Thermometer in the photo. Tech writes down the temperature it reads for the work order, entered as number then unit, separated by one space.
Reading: 56 °C
